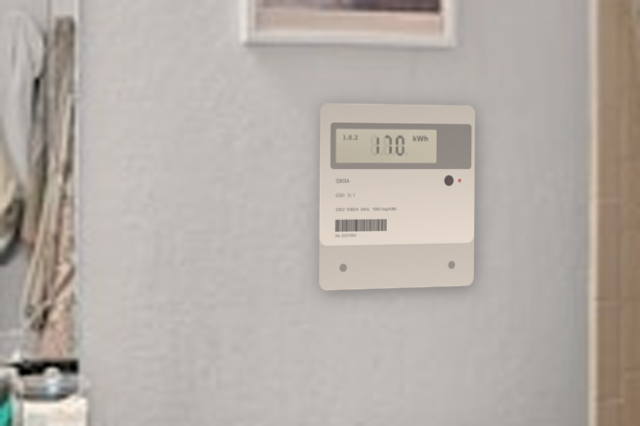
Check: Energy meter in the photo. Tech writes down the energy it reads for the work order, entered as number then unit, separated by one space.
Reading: 170 kWh
